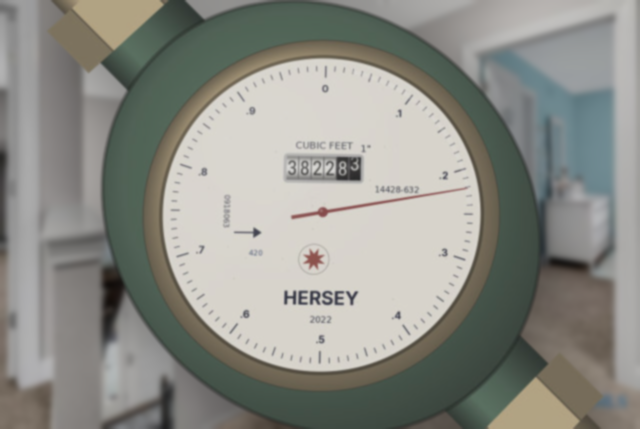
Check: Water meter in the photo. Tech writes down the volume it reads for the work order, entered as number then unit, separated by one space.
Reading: 382283.22 ft³
